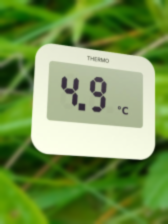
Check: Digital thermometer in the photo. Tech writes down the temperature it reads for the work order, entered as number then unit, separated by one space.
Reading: 4.9 °C
